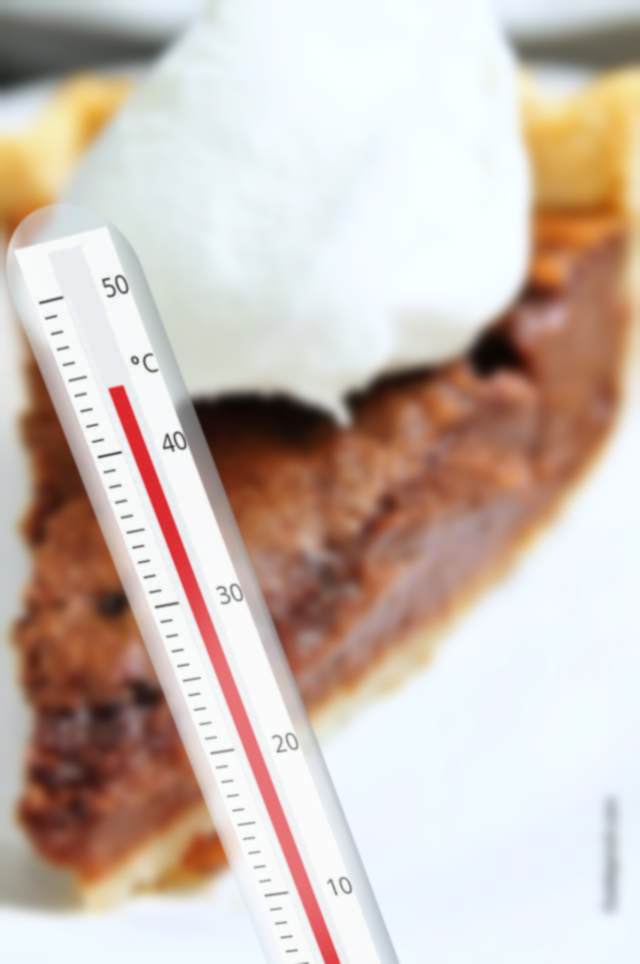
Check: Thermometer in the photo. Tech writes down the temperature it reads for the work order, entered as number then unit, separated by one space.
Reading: 44 °C
